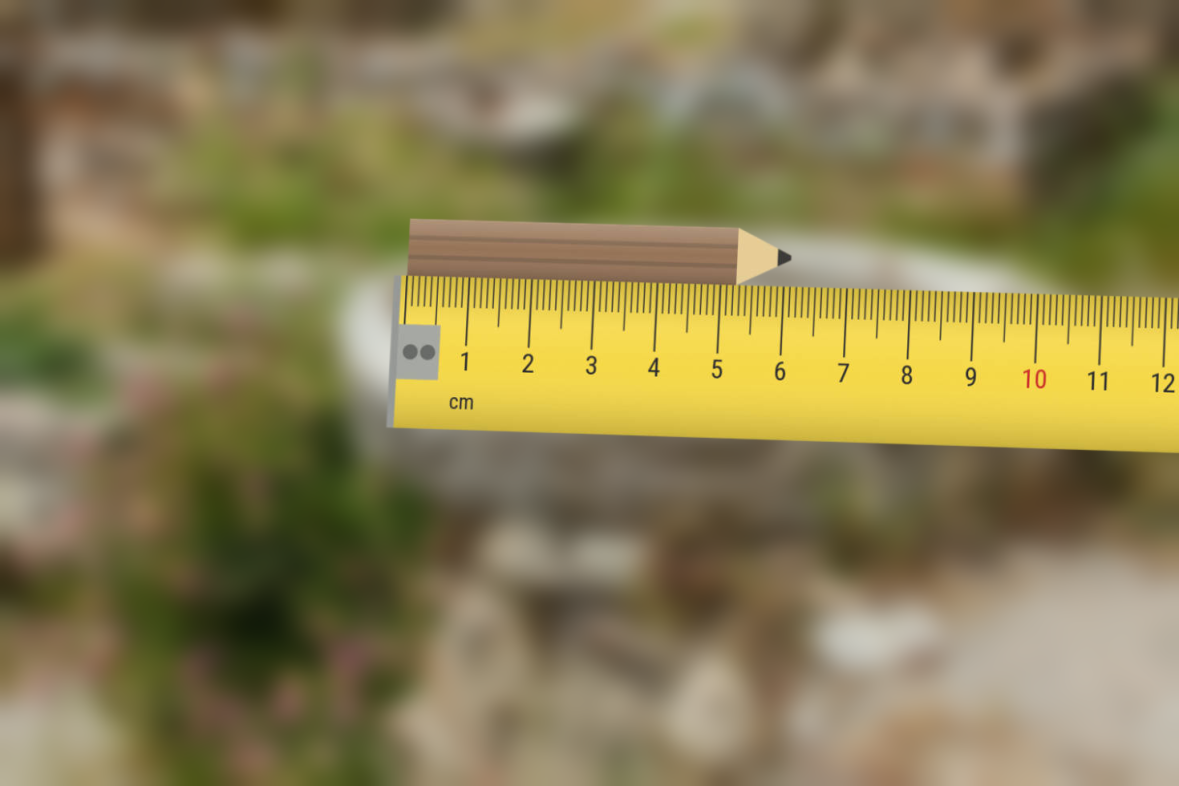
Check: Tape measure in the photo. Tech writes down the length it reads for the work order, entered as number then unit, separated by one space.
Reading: 6.1 cm
